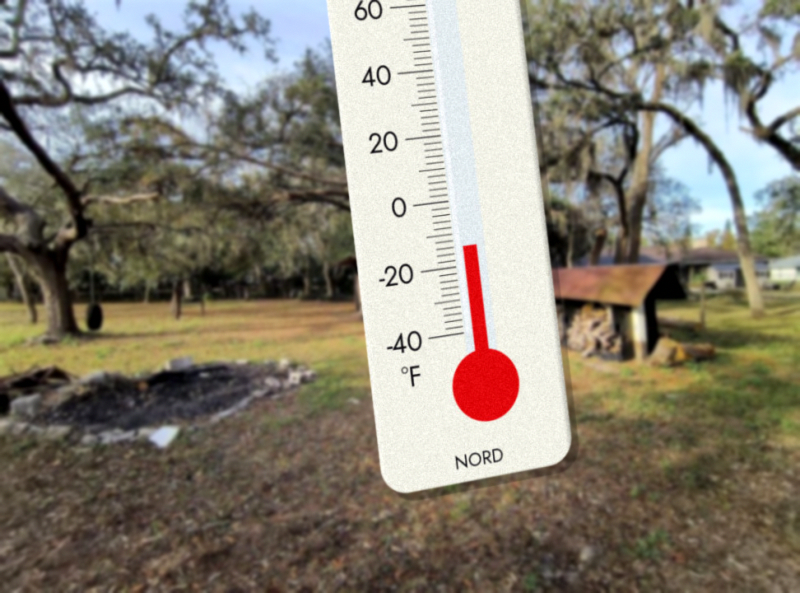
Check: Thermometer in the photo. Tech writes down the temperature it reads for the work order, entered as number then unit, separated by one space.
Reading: -14 °F
